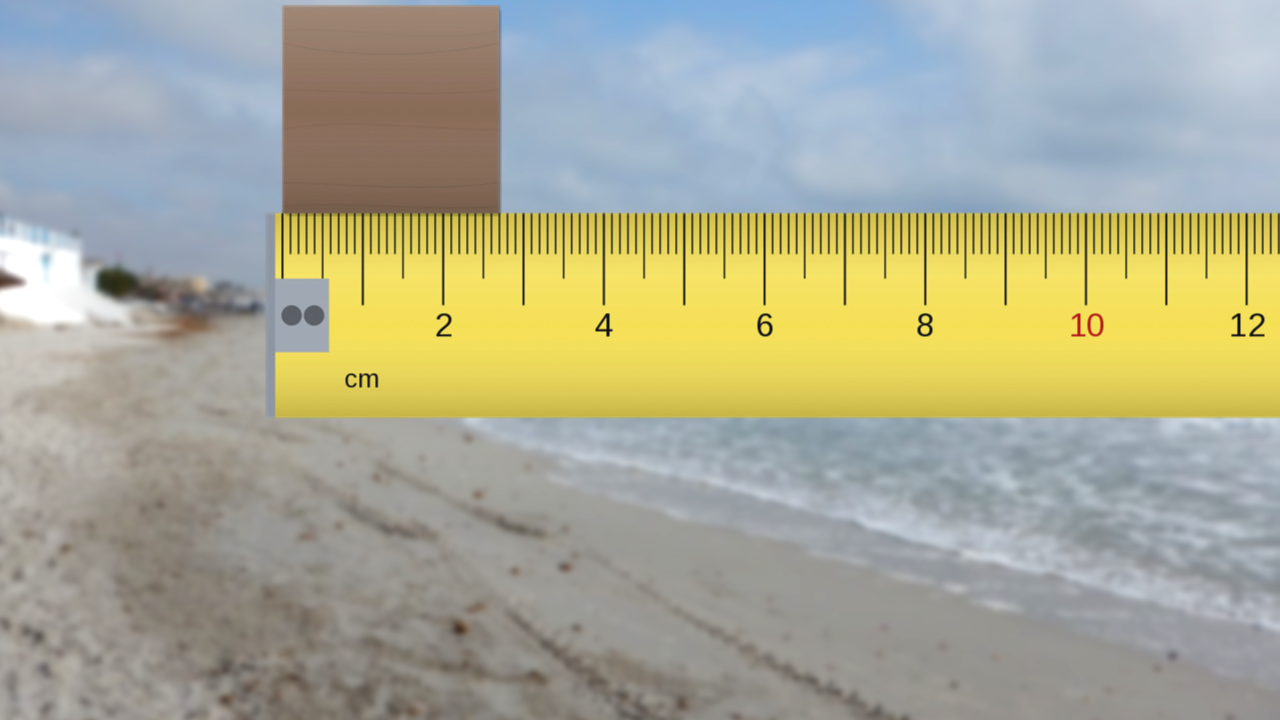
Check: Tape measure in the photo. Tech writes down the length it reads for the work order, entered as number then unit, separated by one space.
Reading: 2.7 cm
